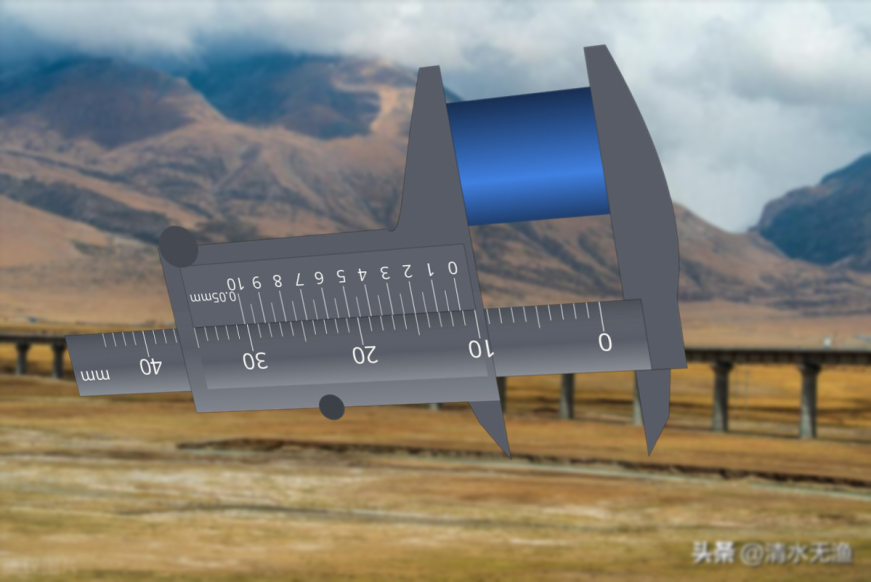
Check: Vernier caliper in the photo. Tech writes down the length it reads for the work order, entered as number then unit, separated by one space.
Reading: 11.2 mm
